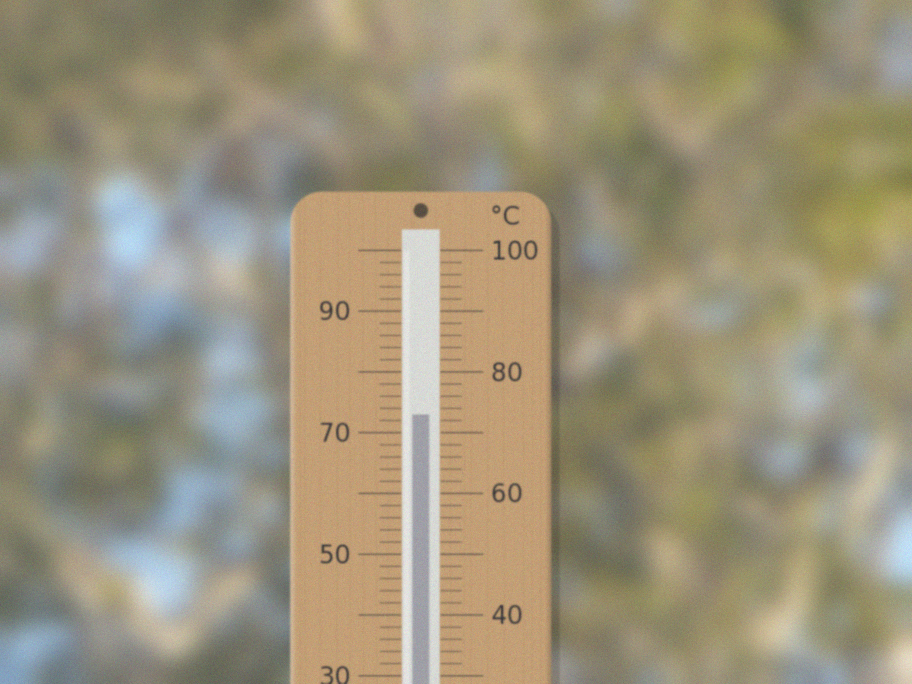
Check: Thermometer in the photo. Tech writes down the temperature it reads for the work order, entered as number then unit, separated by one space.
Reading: 73 °C
